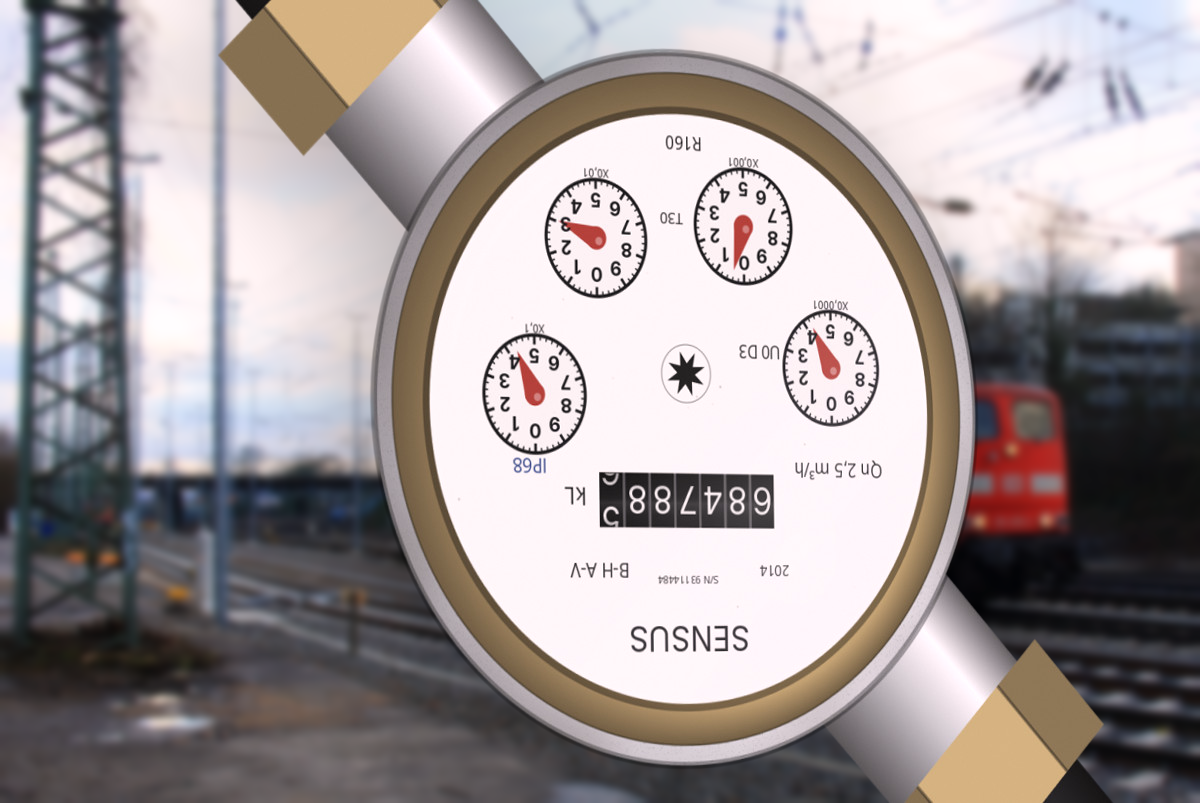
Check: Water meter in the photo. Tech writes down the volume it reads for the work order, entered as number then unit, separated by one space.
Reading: 6847885.4304 kL
